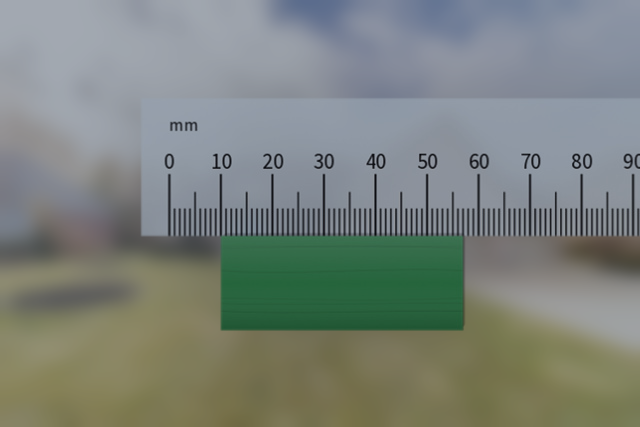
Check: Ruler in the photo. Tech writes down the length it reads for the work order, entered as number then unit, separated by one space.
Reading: 47 mm
